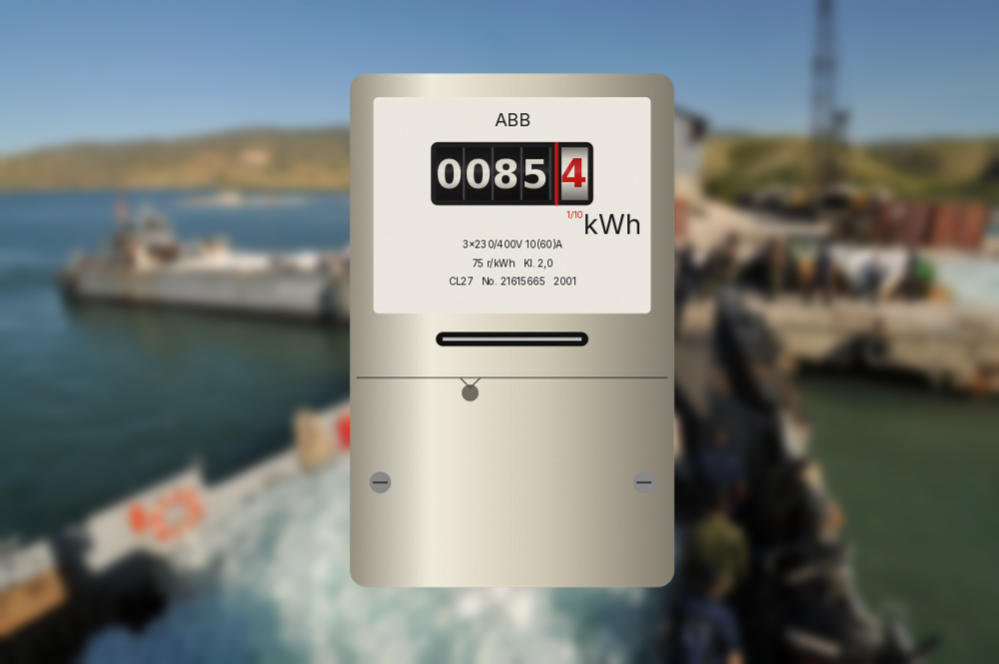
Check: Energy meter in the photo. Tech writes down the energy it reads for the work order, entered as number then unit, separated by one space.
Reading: 85.4 kWh
